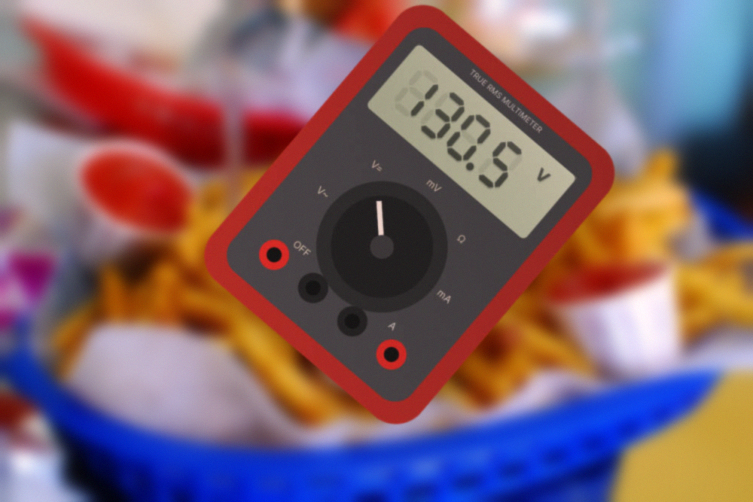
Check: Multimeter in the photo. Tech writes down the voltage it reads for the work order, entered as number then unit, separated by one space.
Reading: 130.5 V
